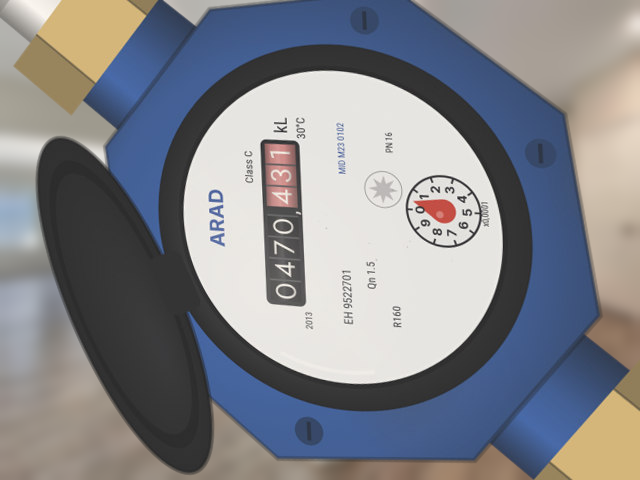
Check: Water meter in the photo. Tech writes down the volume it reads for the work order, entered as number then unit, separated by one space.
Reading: 470.4310 kL
